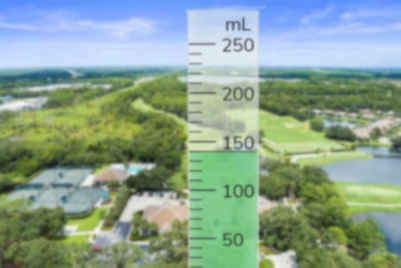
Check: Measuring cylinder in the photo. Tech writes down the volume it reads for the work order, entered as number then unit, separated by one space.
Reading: 140 mL
